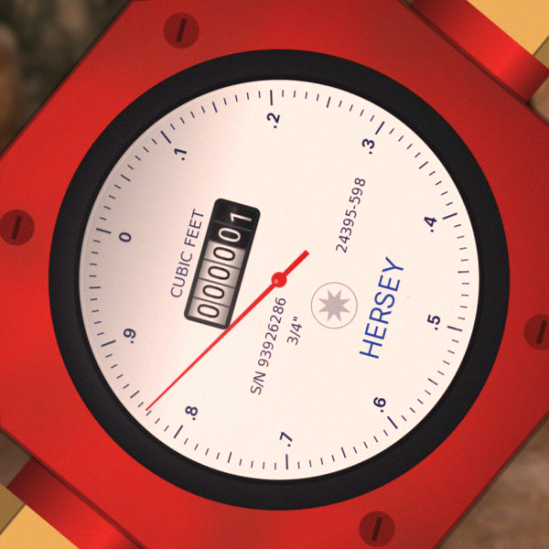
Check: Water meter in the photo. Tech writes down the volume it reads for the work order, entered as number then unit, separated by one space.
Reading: 0.83 ft³
